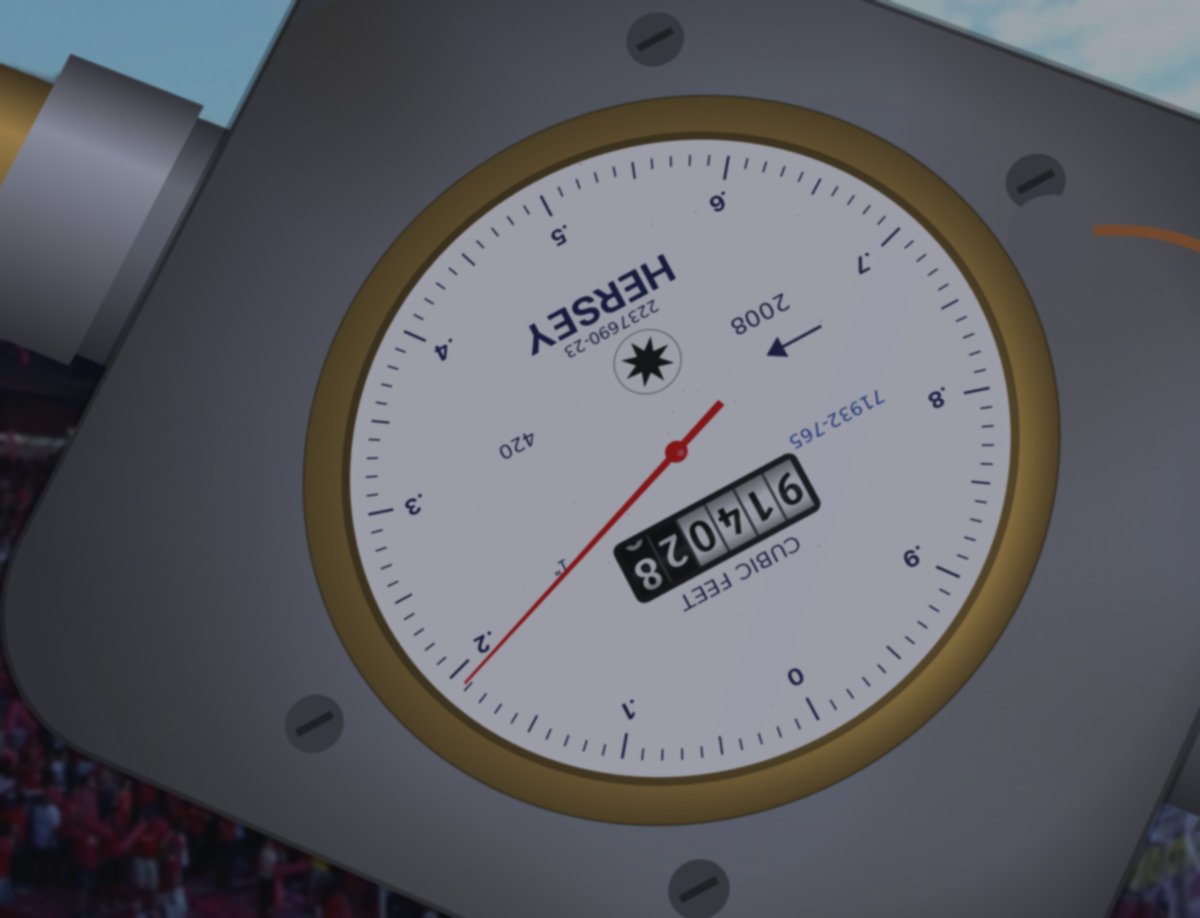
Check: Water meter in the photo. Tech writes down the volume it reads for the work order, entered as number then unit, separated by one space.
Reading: 914028.19 ft³
